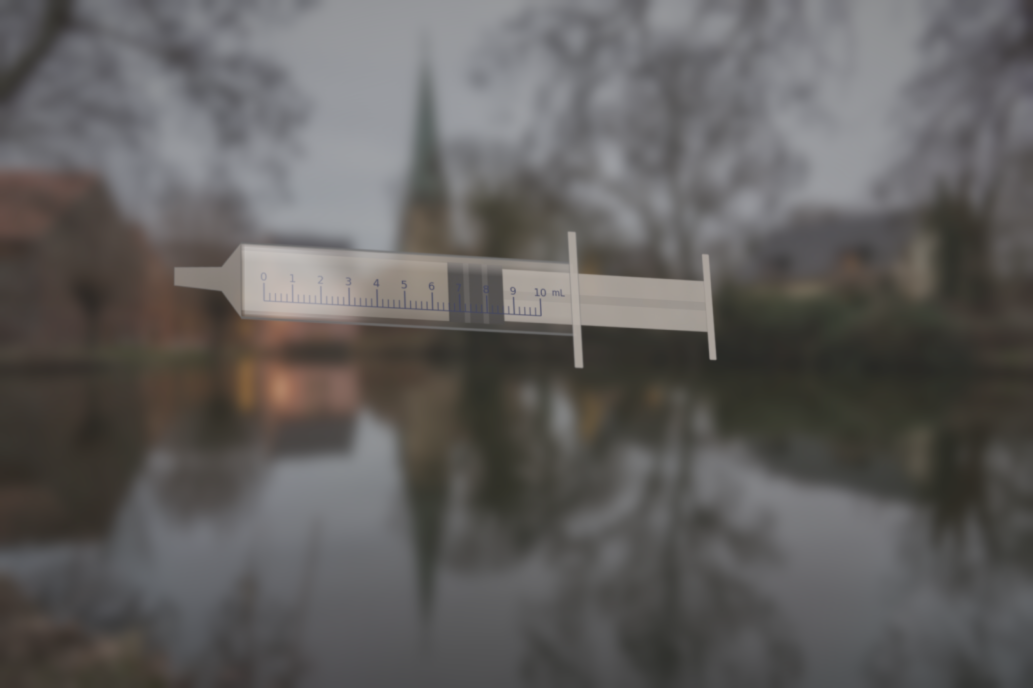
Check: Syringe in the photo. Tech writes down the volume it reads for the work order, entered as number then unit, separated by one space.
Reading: 6.6 mL
